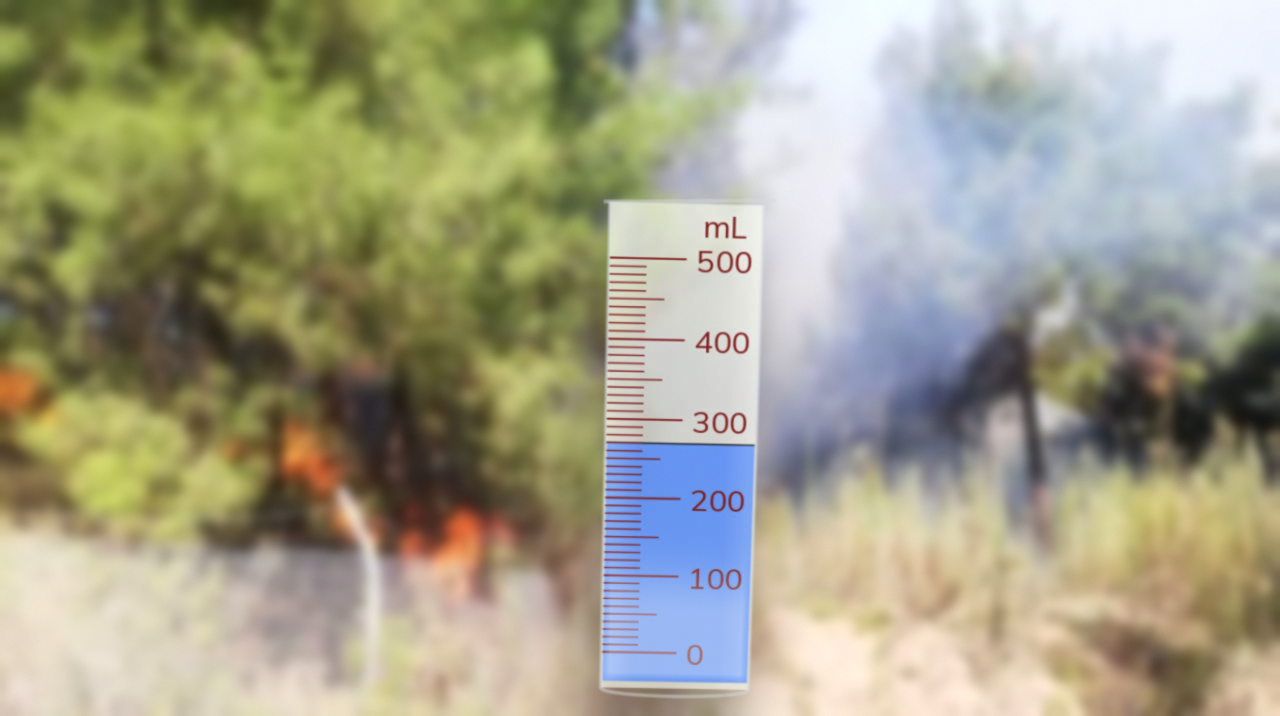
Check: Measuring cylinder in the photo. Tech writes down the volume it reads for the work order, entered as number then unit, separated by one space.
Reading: 270 mL
